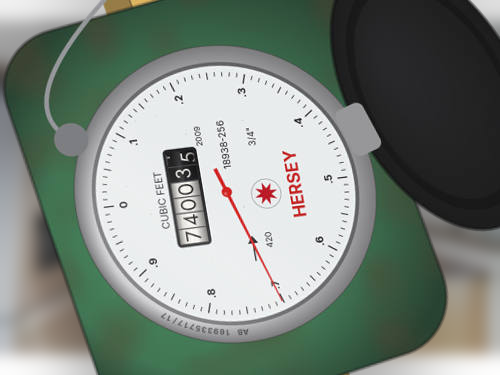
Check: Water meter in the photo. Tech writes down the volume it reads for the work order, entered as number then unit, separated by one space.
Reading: 740034.70 ft³
